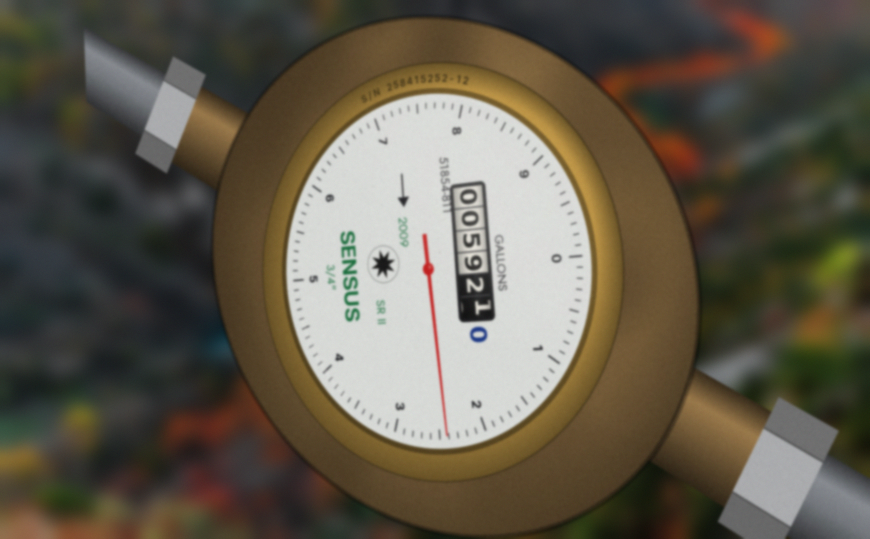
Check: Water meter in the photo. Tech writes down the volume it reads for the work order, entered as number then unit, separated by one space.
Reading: 59212.4 gal
